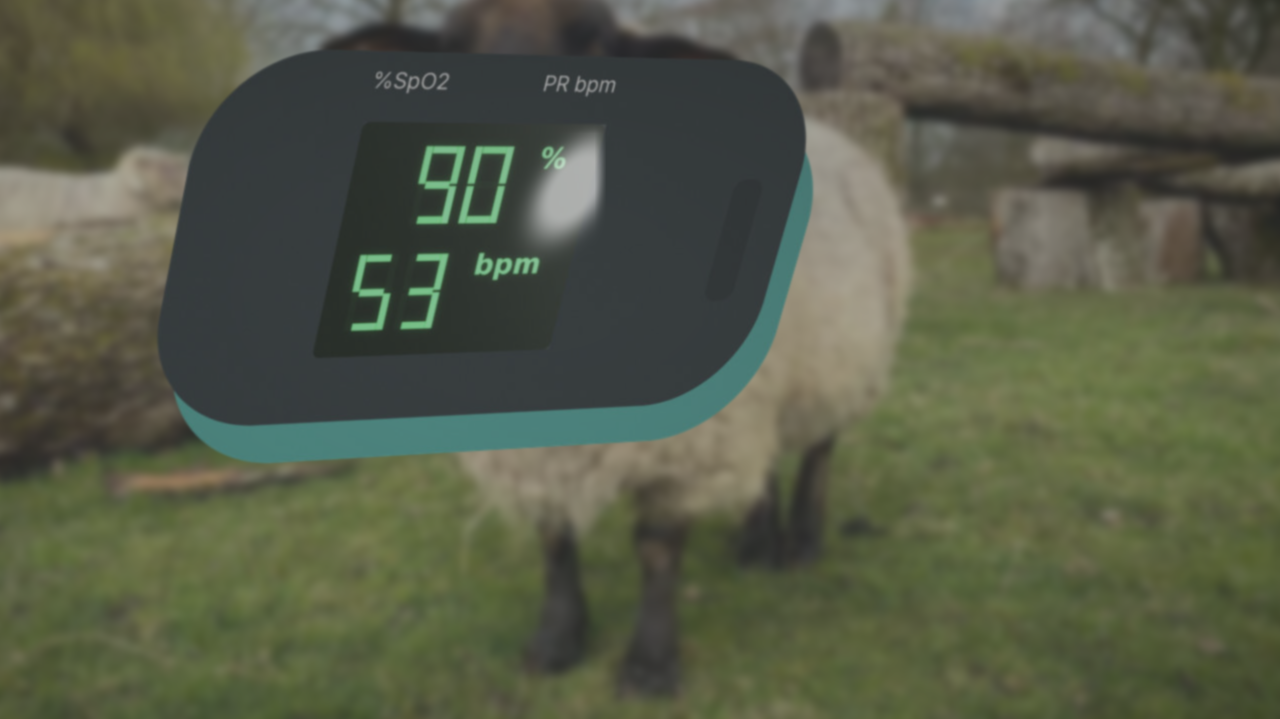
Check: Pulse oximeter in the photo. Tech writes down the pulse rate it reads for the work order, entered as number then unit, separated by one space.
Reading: 53 bpm
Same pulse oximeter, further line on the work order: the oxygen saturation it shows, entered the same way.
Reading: 90 %
